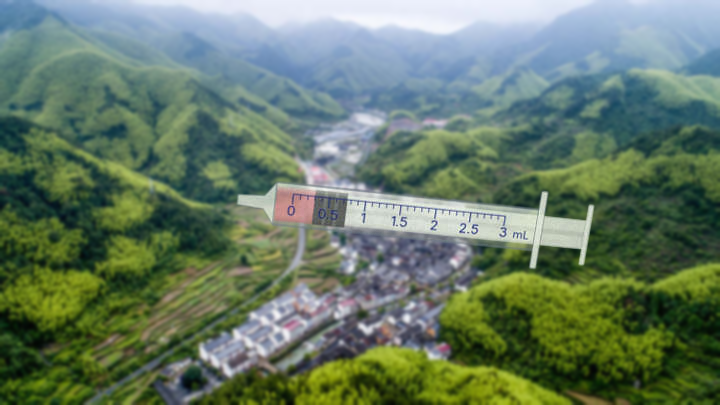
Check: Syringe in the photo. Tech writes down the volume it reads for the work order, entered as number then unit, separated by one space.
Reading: 0.3 mL
